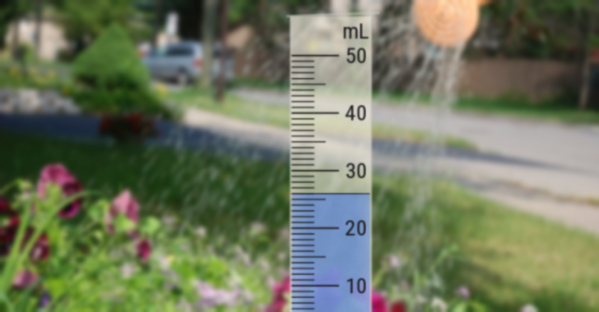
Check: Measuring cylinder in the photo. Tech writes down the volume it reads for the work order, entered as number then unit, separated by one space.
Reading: 26 mL
